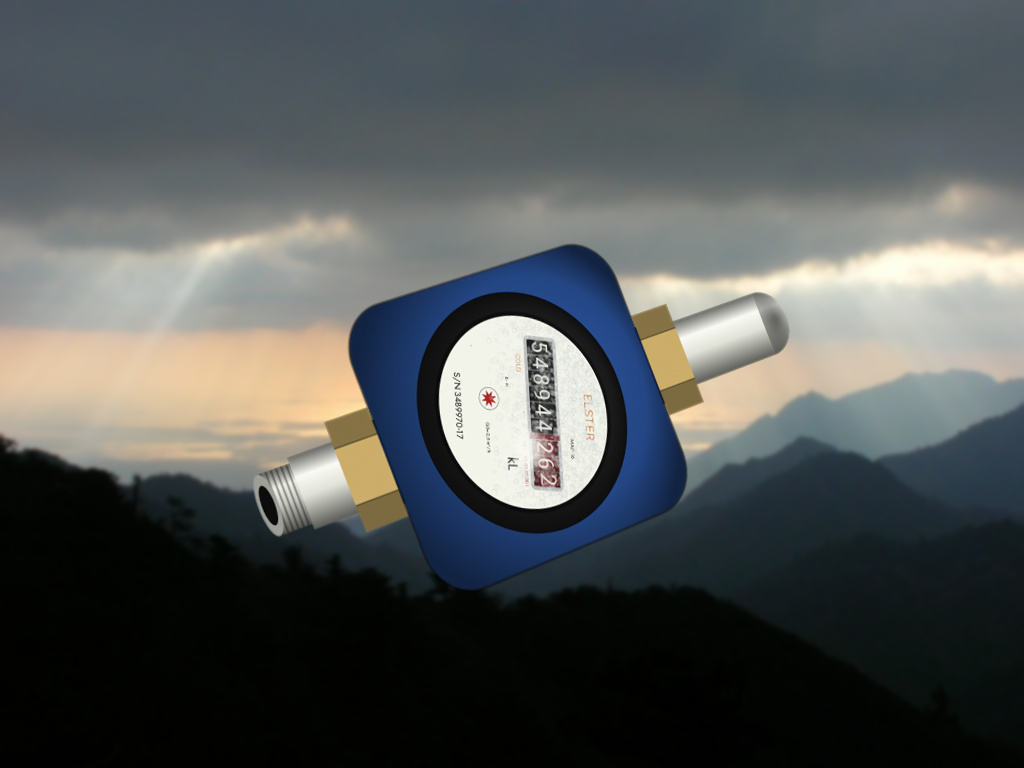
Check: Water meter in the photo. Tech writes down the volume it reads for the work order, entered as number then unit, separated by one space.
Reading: 548944.262 kL
